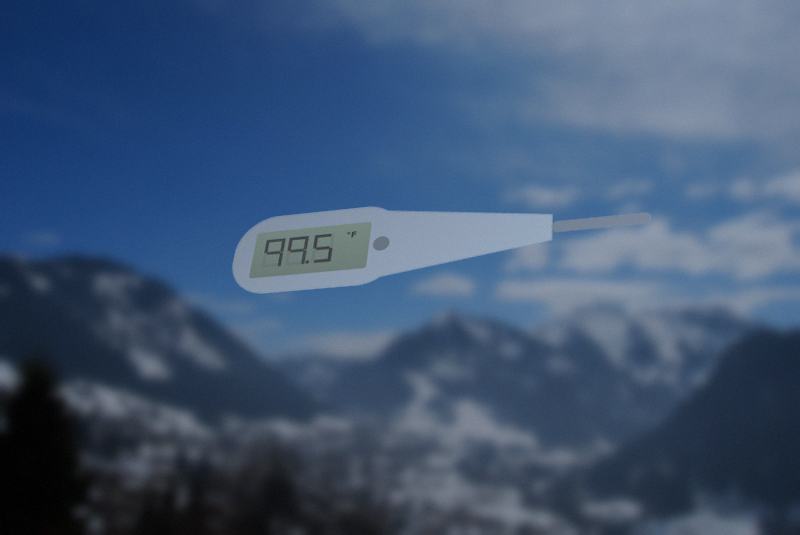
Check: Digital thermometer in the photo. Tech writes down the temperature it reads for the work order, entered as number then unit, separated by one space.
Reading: 99.5 °F
